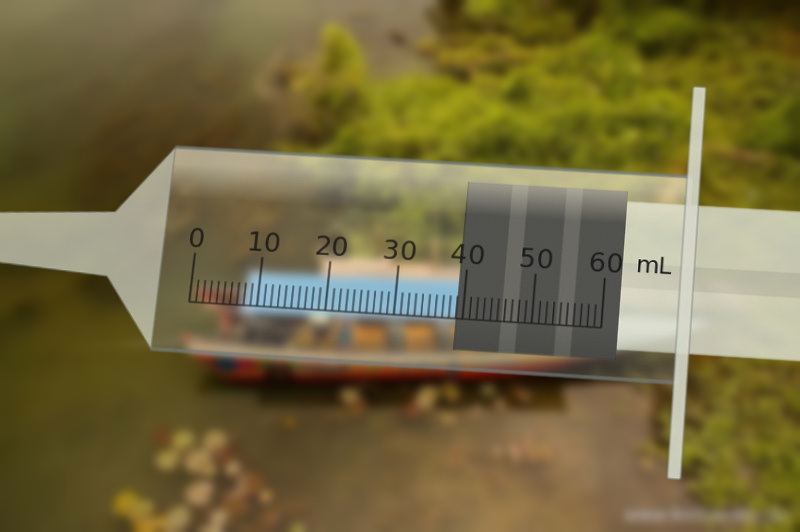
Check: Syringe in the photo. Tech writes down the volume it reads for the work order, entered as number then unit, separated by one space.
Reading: 39 mL
